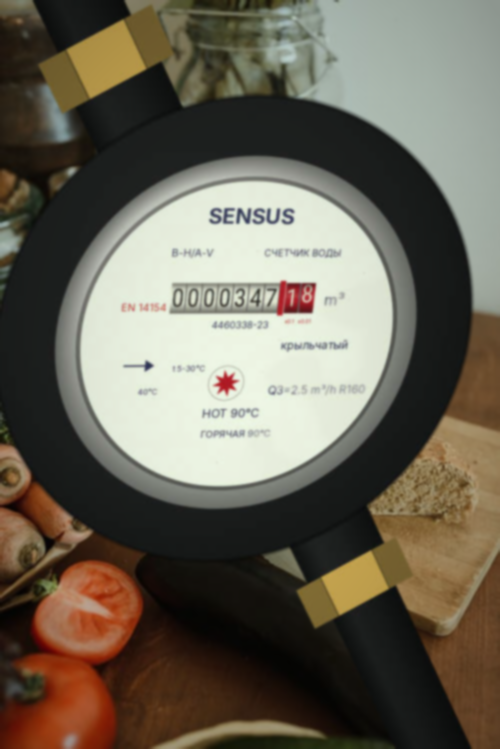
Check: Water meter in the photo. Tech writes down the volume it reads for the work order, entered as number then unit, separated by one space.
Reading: 347.18 m³
